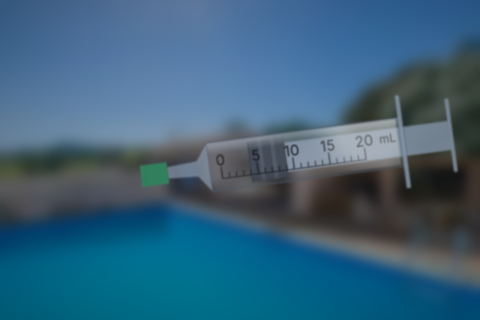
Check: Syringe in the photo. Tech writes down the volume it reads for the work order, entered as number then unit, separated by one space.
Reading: 4 mL
